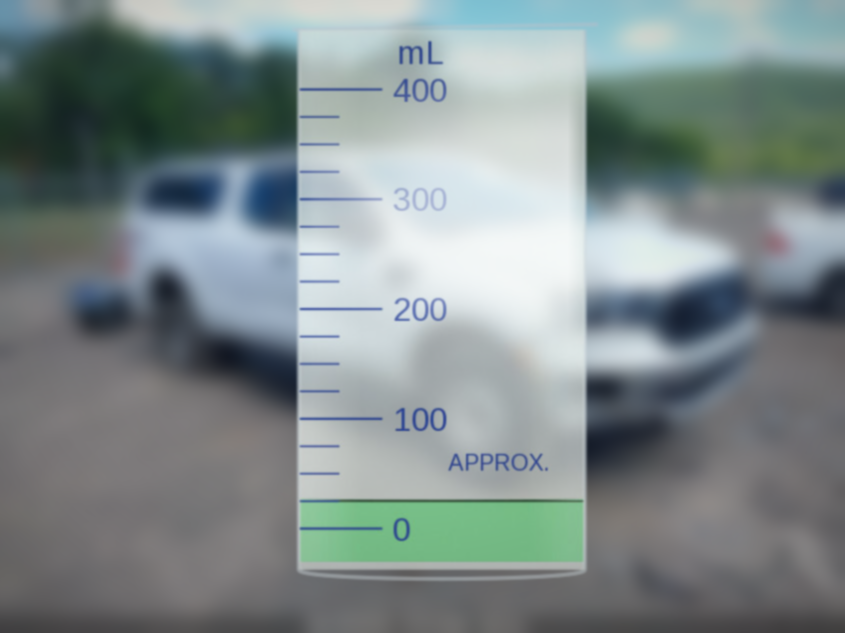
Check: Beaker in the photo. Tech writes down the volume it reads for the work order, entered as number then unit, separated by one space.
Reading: 25 mL
